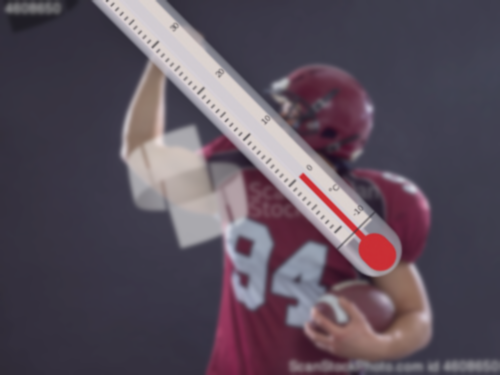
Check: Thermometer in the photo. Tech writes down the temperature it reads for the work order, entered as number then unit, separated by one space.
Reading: 0 °C
